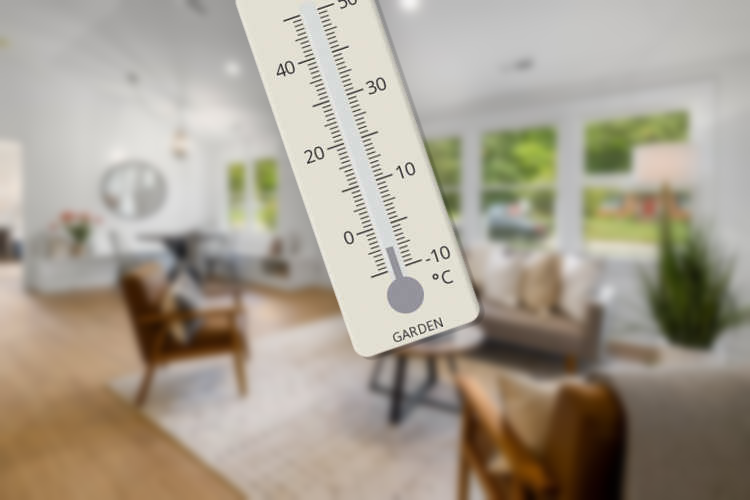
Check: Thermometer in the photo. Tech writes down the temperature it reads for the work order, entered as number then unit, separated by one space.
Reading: -5 °C
